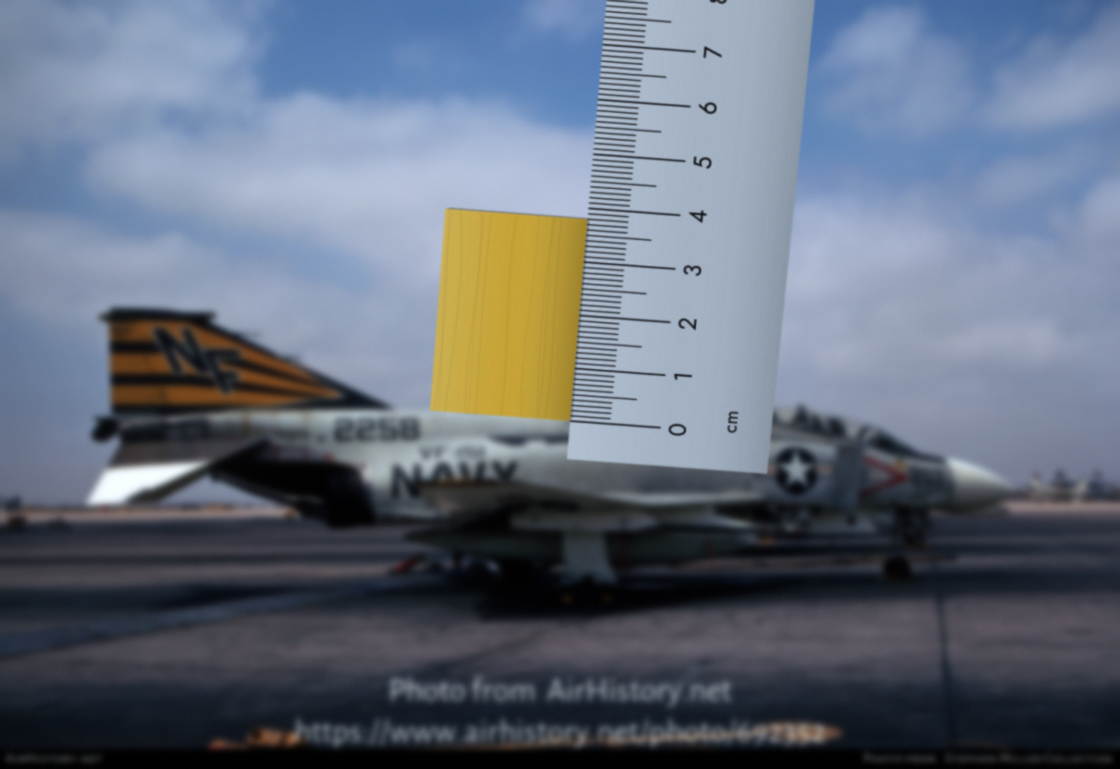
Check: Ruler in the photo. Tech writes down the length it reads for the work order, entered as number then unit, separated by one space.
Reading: 3.8 cm
